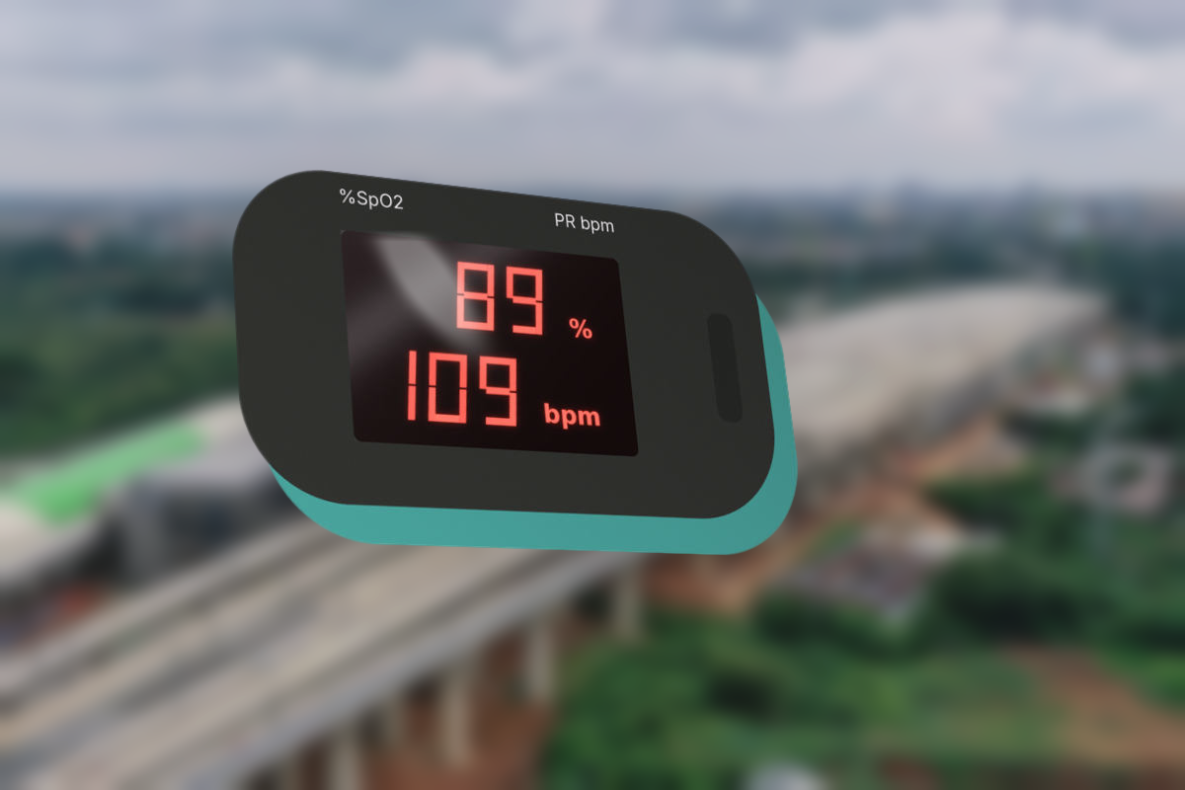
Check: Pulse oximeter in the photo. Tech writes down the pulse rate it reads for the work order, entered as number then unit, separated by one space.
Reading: 109 bpm
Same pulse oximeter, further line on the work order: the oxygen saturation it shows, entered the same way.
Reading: 89 %
